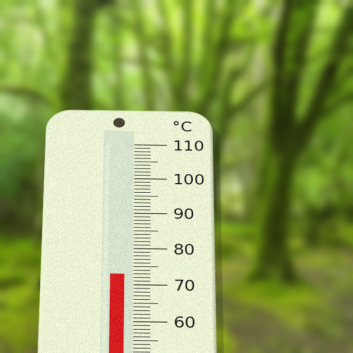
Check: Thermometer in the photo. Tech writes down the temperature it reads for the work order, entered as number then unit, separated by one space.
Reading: 73 °C
